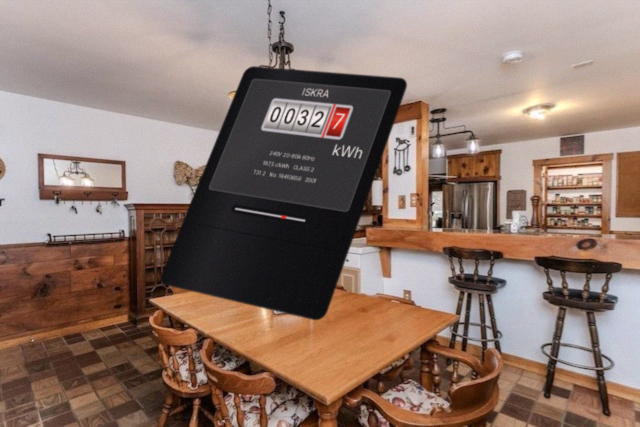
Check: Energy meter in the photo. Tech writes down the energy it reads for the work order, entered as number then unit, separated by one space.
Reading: 32.7 kWh
